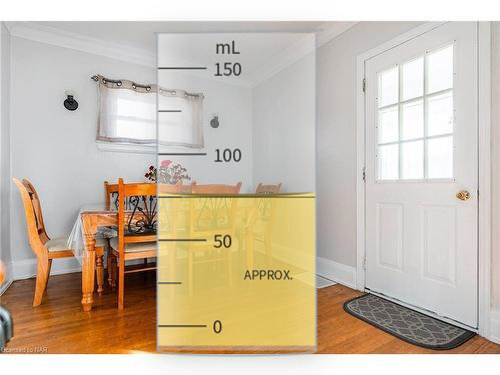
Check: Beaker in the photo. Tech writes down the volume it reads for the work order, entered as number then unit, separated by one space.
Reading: 75 mL
